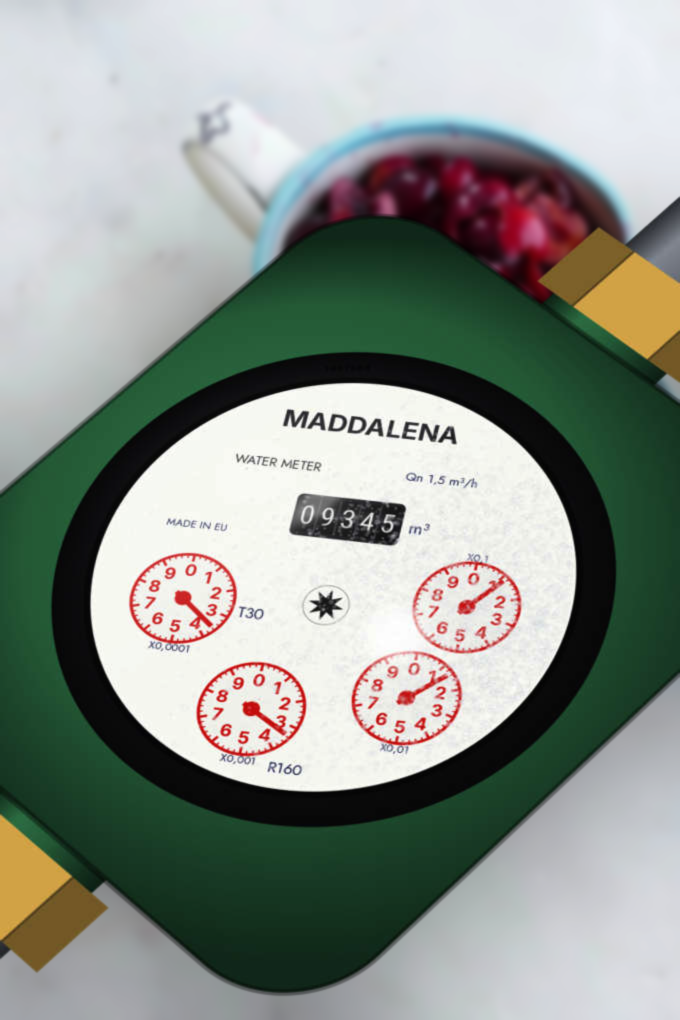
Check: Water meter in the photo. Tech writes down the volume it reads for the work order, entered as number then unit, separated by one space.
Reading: 9345.1133 m³
